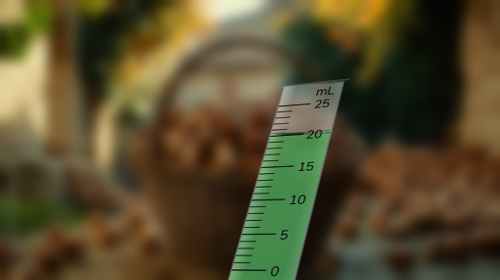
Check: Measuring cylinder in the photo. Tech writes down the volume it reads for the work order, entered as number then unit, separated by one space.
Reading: 20 mL
